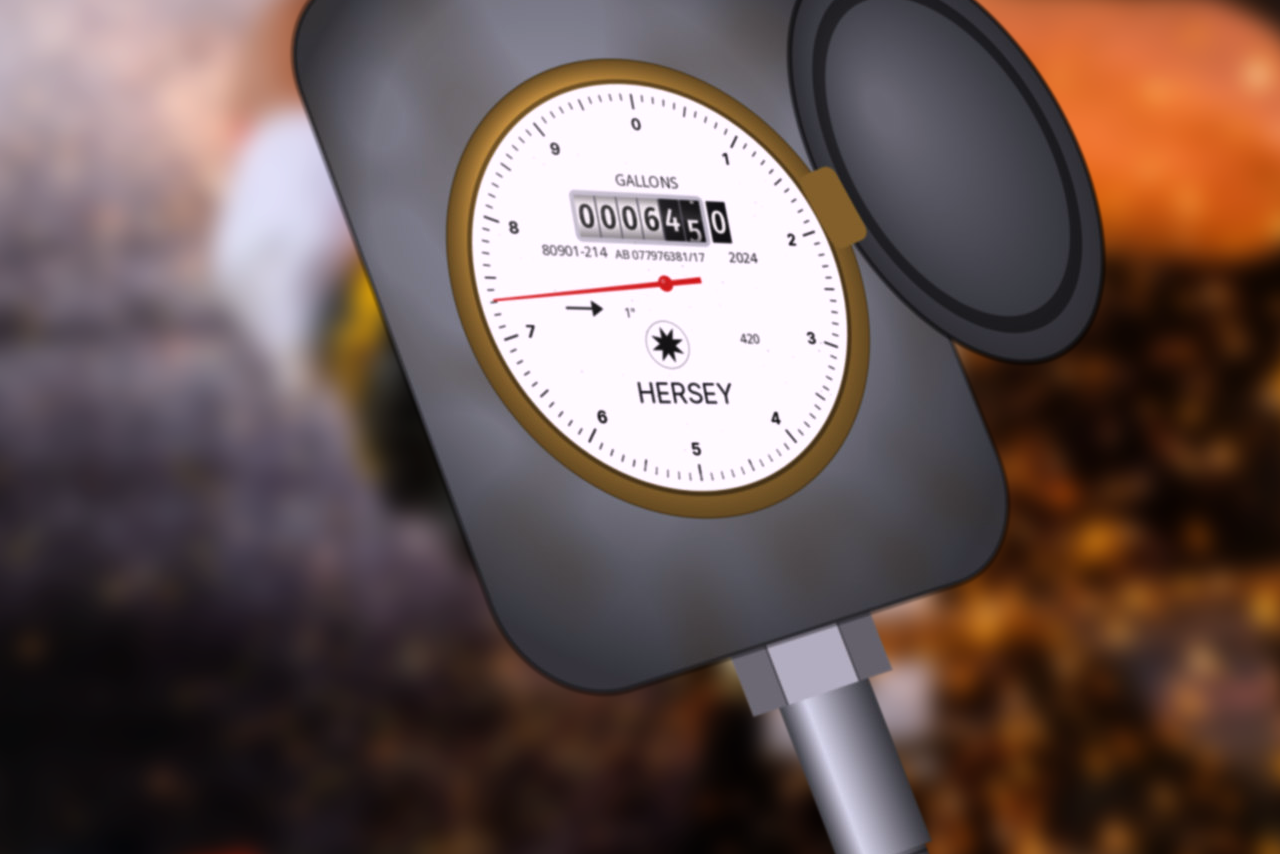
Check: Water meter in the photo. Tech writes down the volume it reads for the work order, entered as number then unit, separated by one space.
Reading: 6447.3 gal
